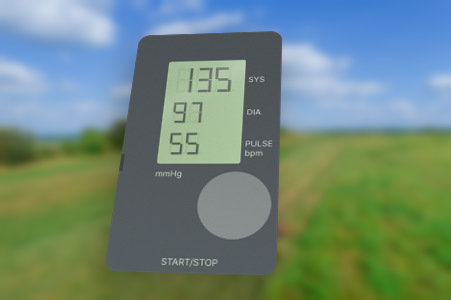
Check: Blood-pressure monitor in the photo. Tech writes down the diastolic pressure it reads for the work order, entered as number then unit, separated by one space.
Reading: 97 mmHg
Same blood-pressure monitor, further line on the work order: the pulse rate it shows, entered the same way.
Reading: 55 bpm
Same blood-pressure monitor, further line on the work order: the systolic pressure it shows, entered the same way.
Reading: 135 mmHg
